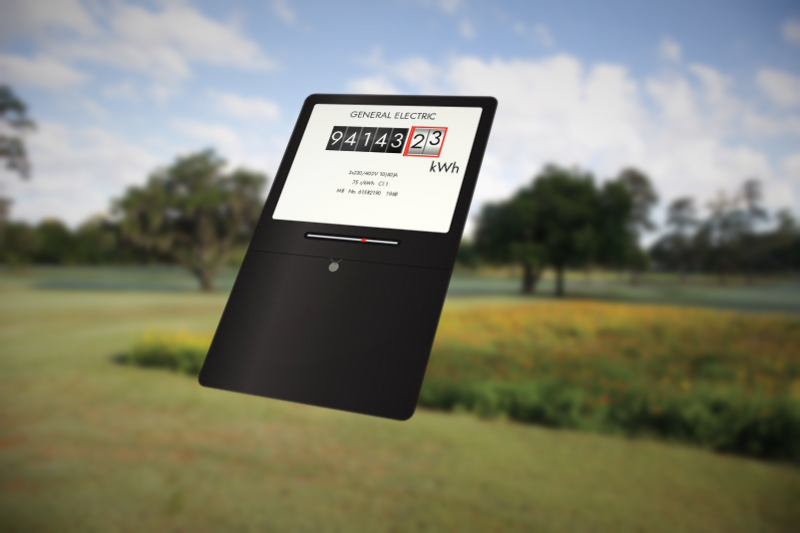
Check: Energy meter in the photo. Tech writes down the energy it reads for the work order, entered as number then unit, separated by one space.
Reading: 94143.23 kWh
